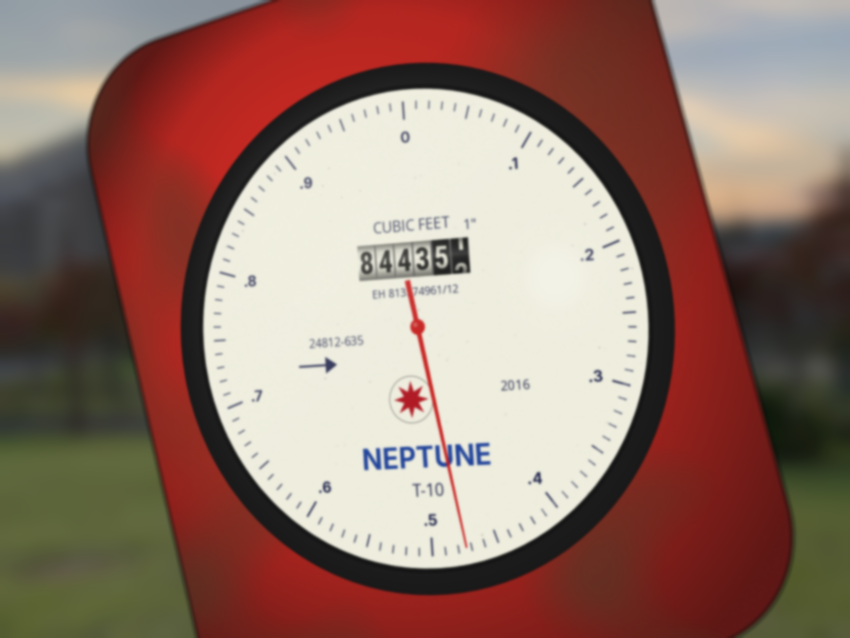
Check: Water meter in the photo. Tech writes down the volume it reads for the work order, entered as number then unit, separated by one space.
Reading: 844351.47 ft³
